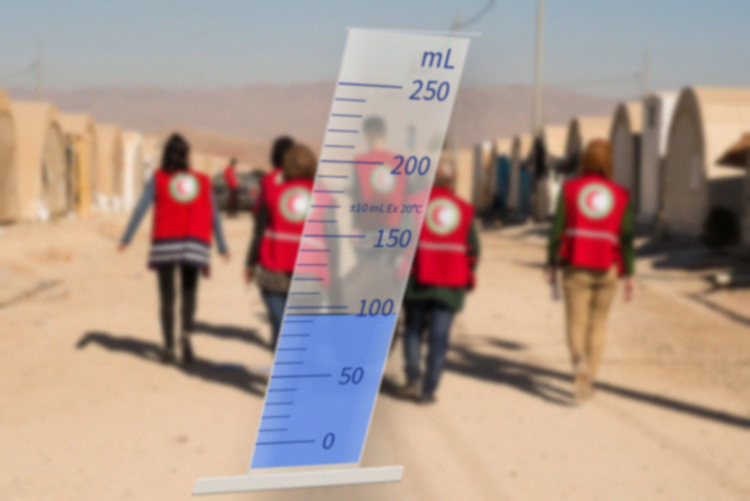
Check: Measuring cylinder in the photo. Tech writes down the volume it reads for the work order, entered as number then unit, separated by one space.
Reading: 95 mL
